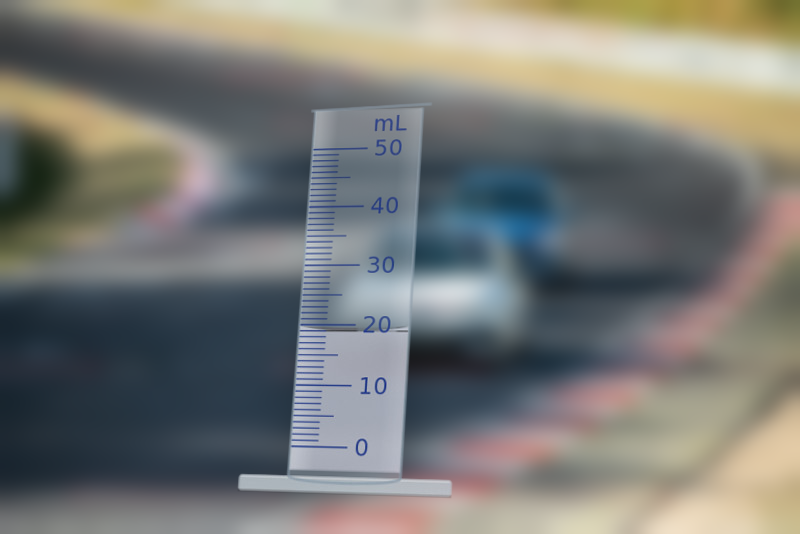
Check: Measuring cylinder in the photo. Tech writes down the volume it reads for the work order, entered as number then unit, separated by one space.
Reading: 19 mL
